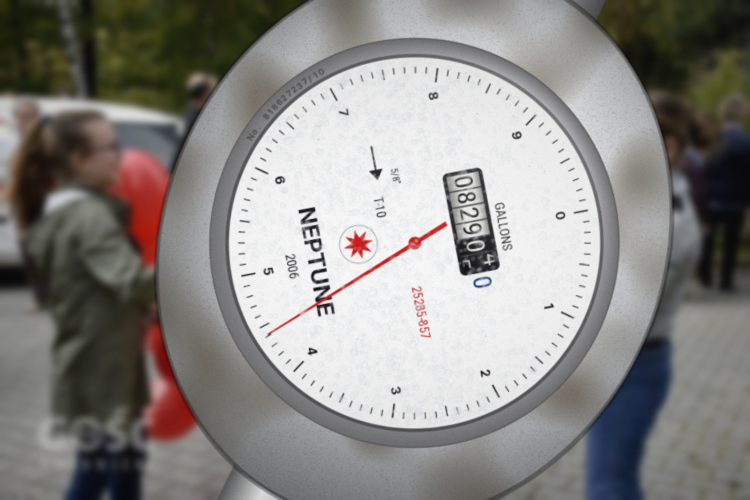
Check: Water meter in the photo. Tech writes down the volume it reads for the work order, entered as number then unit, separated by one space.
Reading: 829044.4 gal
